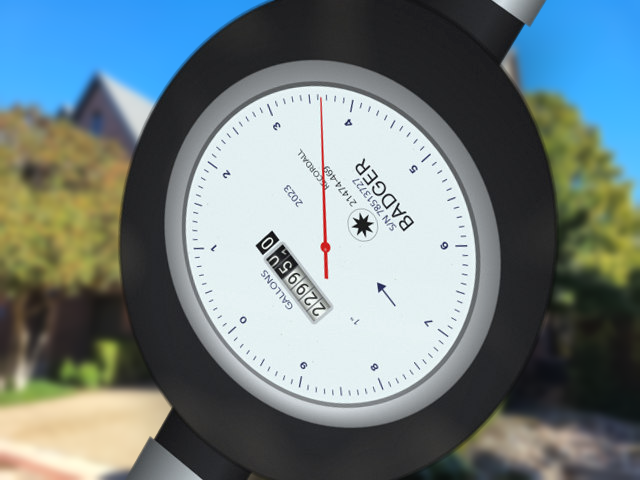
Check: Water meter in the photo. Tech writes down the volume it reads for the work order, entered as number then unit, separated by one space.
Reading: 2299503.6 gal
